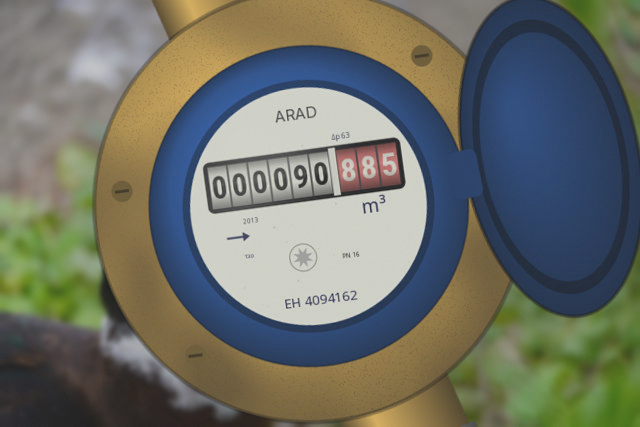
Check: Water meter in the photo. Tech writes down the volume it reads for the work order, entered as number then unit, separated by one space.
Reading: 90.885 m³
